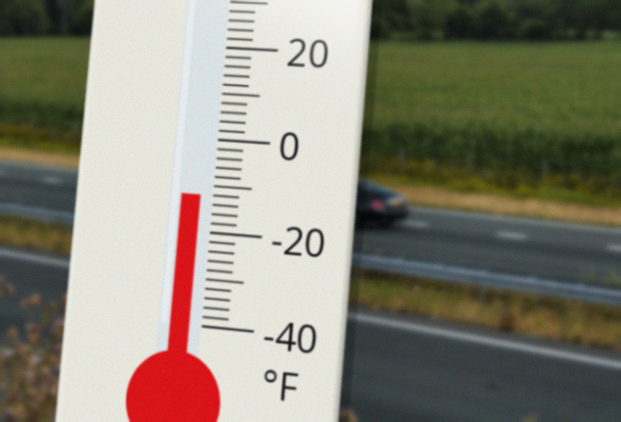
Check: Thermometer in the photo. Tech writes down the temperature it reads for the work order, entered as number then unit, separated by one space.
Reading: -12 °F
